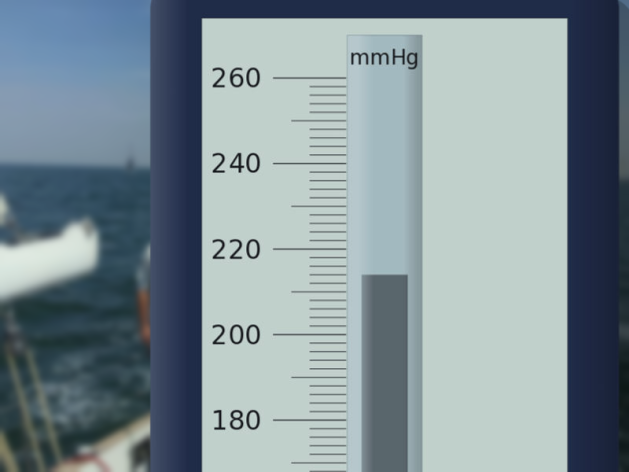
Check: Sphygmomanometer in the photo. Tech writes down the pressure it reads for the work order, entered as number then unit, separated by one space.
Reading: 214 mmHg
